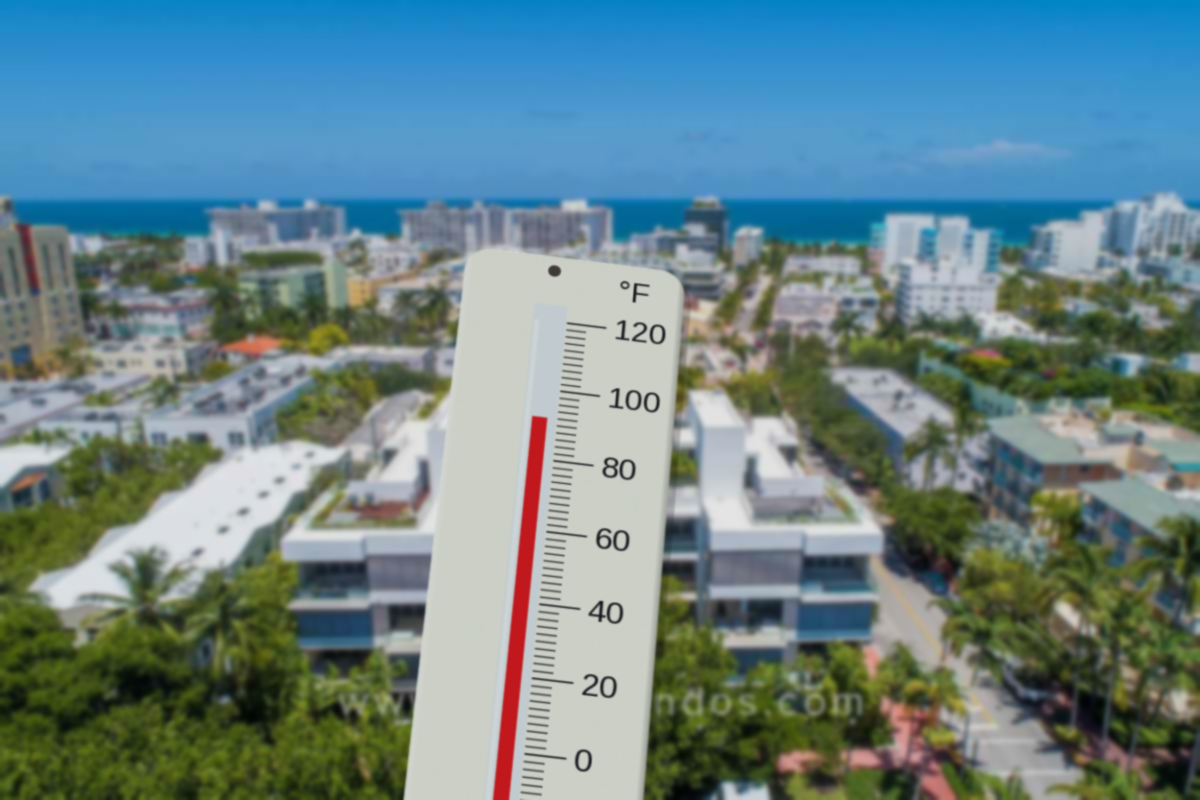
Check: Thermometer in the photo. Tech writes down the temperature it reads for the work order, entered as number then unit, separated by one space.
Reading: 92 °F
